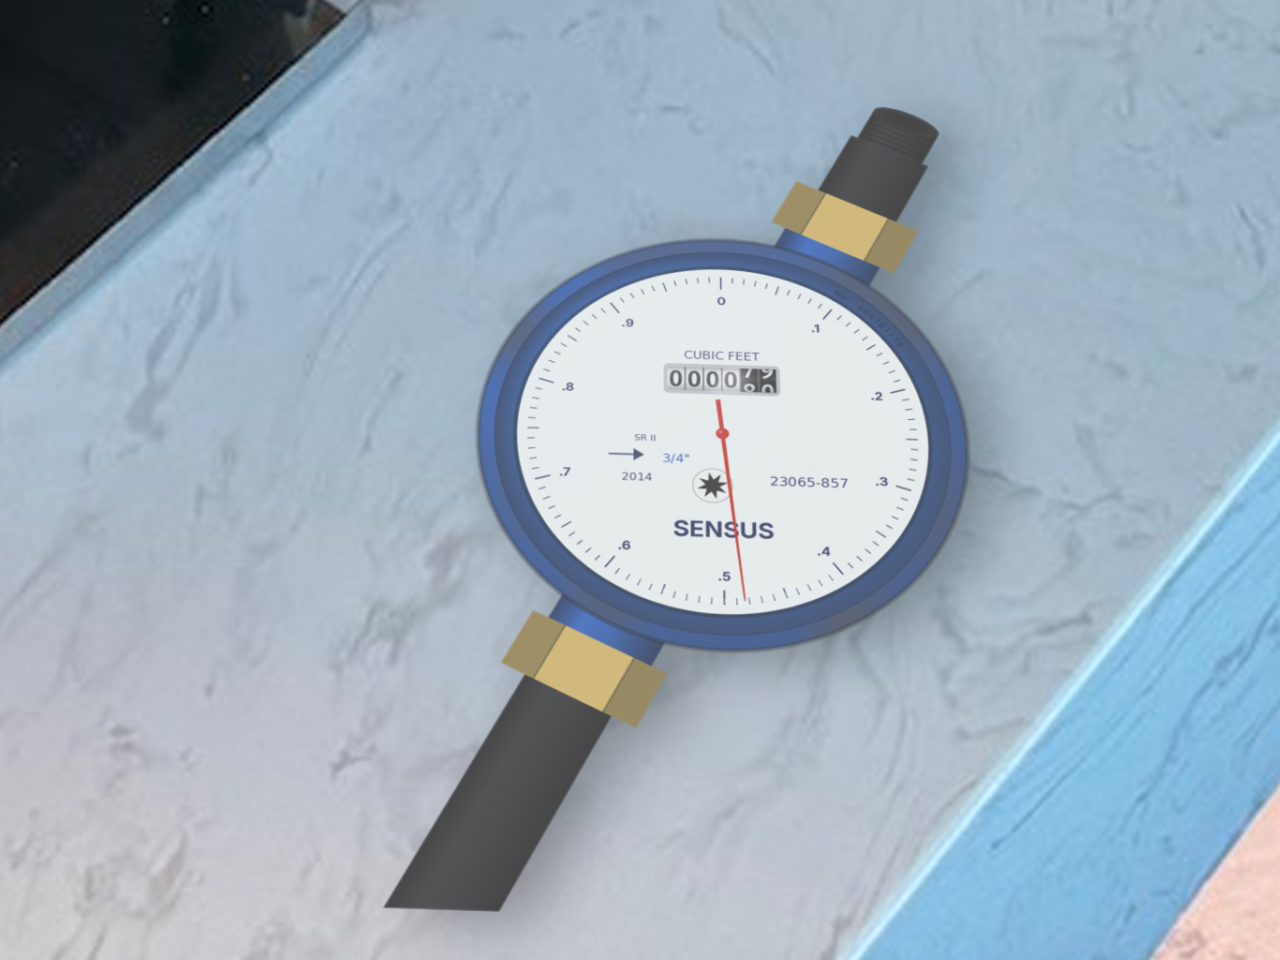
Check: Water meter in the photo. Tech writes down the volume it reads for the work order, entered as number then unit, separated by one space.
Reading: 79.48 ft³
